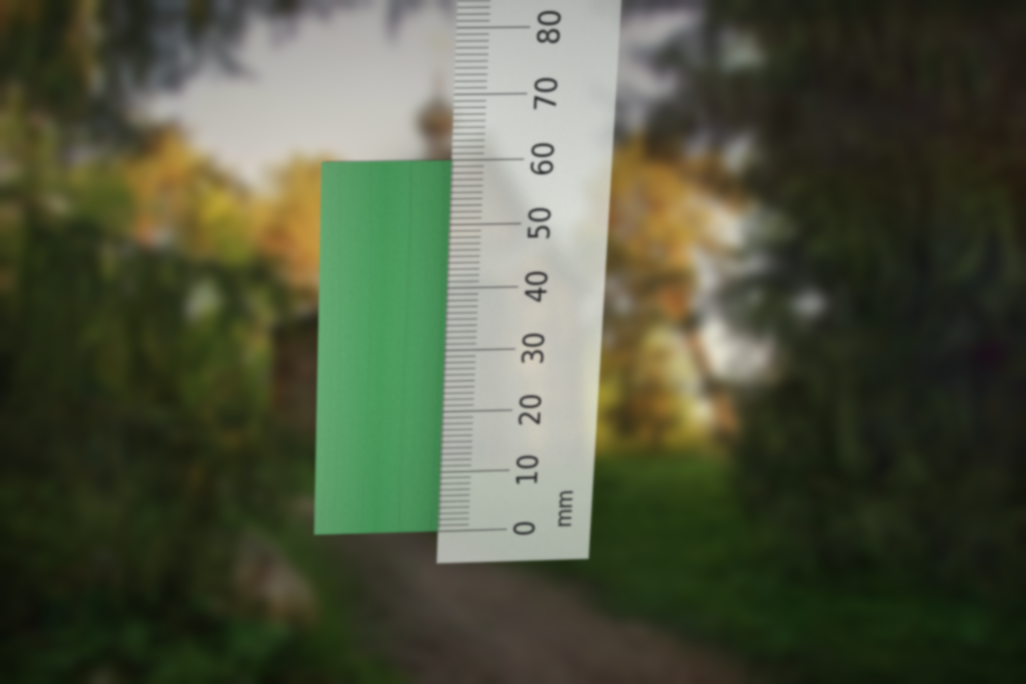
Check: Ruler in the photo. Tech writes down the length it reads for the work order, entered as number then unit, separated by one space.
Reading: 60 mm
